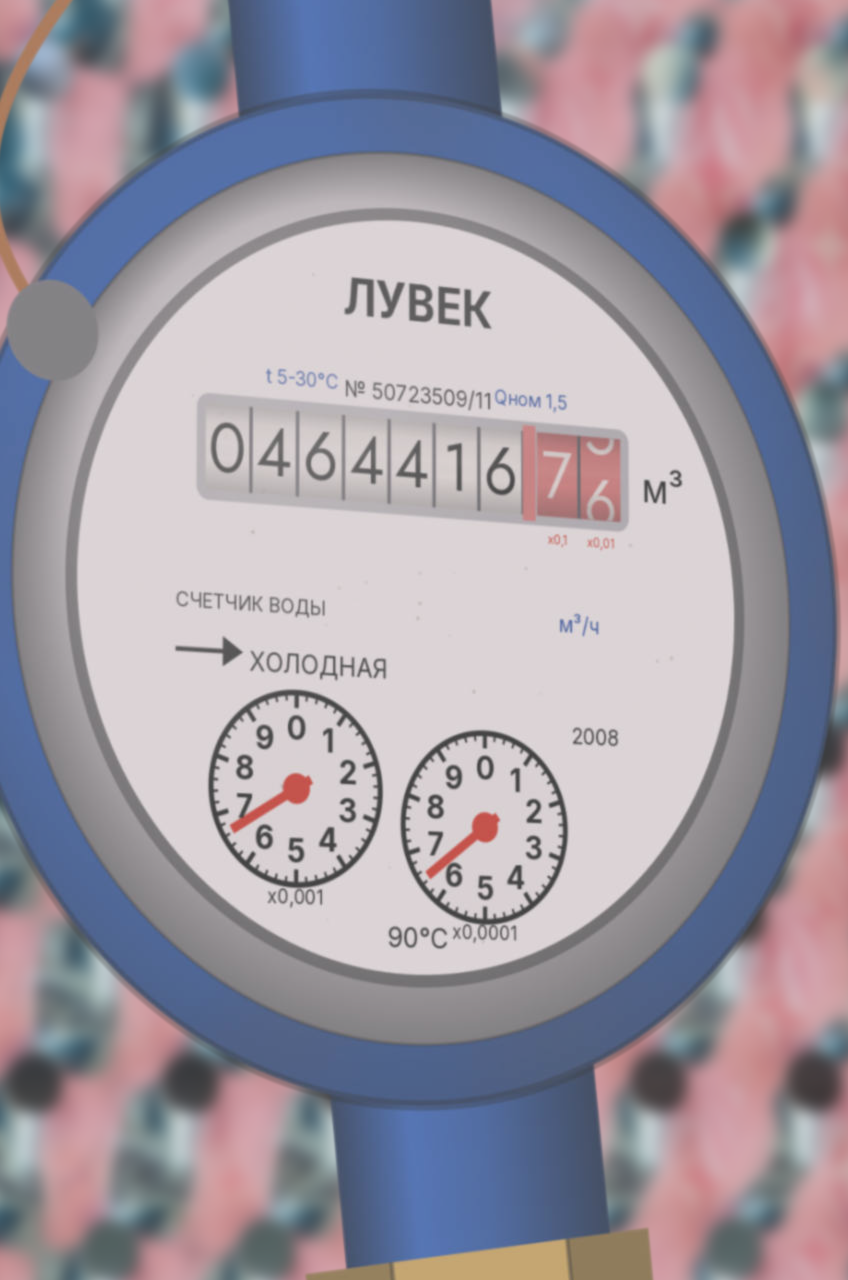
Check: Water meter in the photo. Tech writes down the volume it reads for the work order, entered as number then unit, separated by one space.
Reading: 464416.7566 m³
